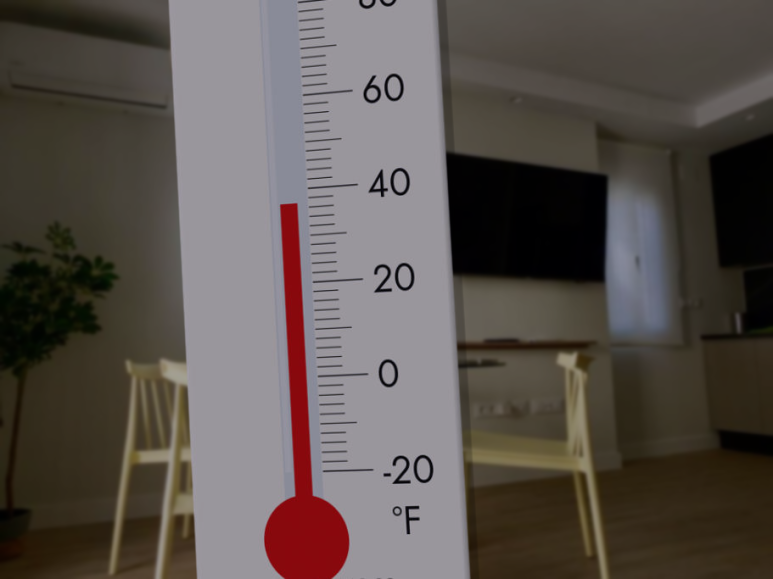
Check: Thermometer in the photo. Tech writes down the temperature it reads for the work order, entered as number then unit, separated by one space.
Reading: 37 °F
